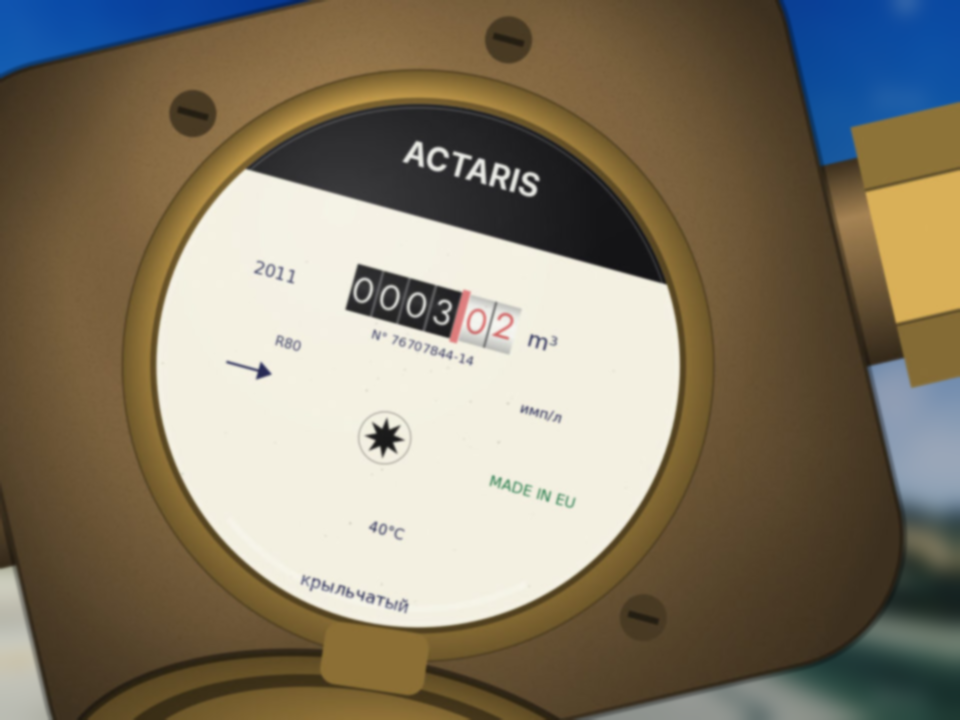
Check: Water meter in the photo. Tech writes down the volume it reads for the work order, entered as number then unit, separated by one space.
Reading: 3.02 m³
